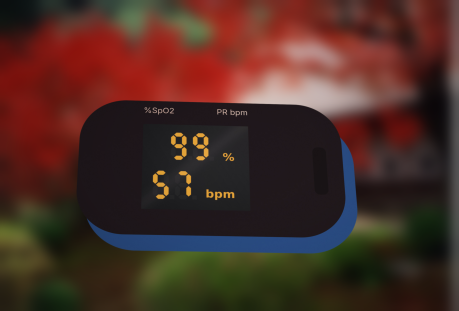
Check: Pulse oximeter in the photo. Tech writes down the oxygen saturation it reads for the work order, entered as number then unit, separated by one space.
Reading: 99 %
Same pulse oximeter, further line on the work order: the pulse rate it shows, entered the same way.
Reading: 57 bpm
